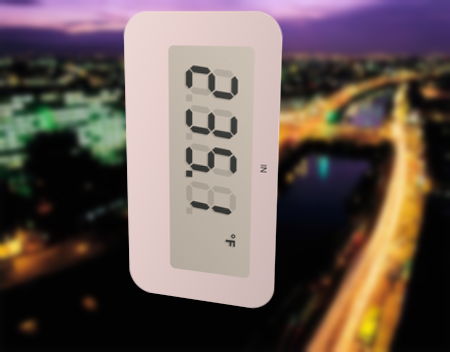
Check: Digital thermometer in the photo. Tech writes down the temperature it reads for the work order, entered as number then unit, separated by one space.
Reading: 235.1 °F
